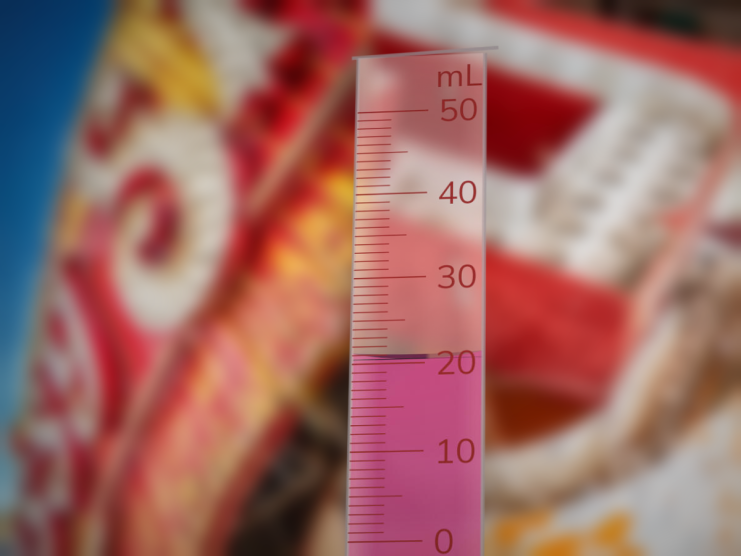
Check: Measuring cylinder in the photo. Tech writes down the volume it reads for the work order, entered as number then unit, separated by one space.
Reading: 20.5 mL
